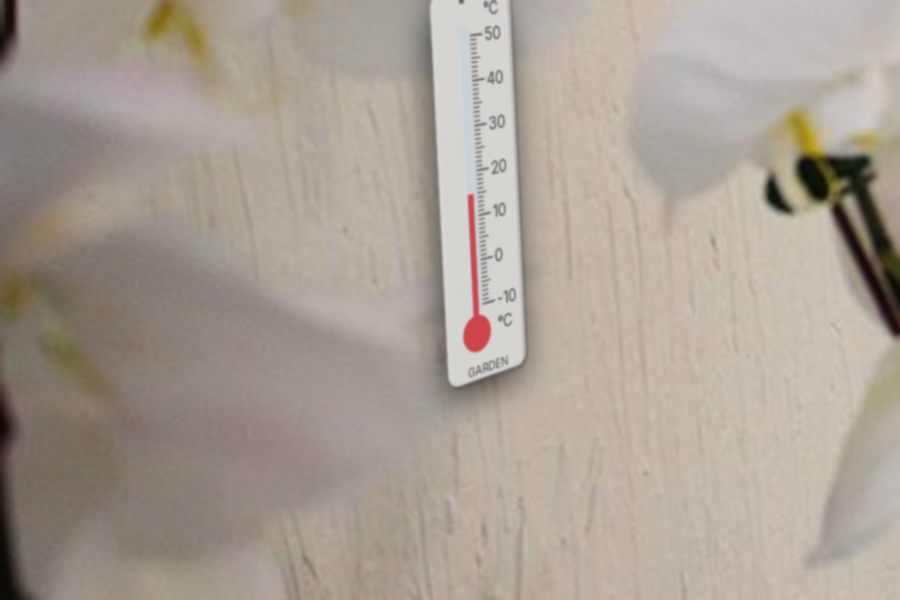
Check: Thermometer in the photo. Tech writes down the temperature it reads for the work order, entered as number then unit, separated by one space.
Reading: 15 °C
